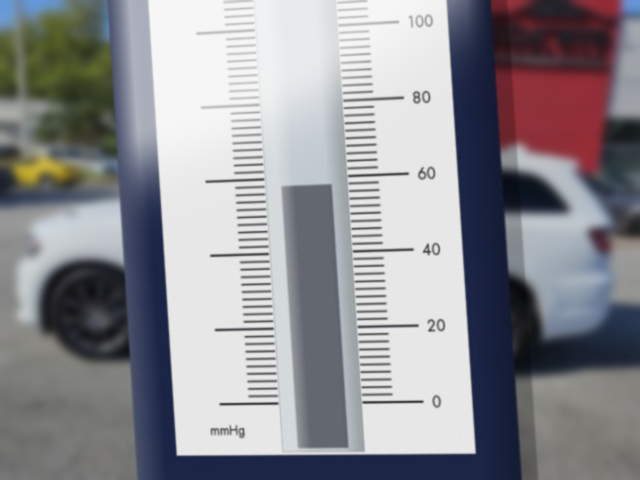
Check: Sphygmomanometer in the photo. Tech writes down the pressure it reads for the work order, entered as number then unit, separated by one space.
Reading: 58 mmHg
